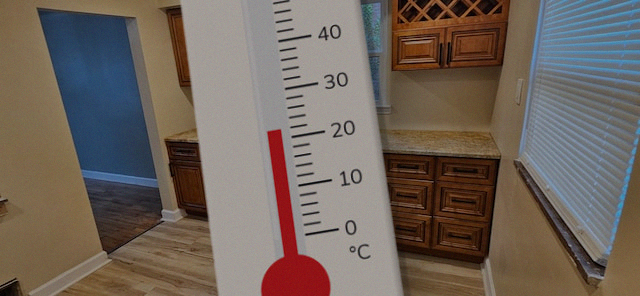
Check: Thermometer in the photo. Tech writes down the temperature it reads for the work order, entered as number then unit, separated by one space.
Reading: 22 °C
